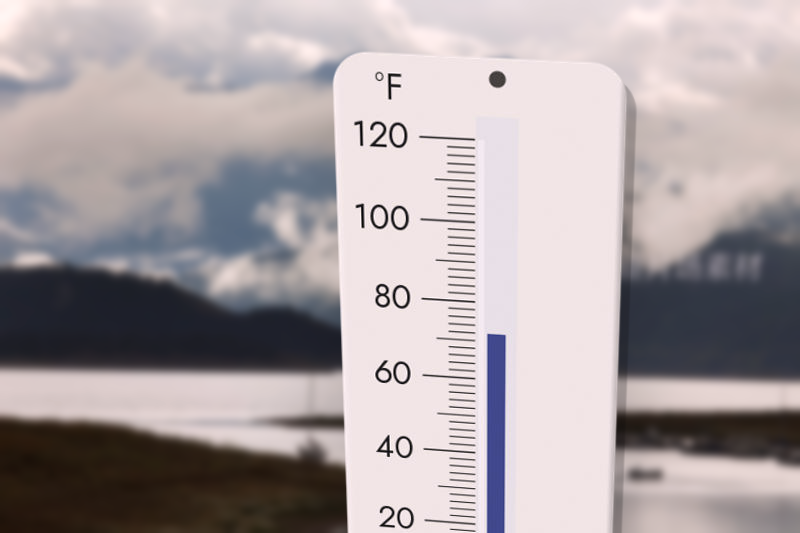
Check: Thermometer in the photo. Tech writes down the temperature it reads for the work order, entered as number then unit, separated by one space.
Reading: 72 °F
